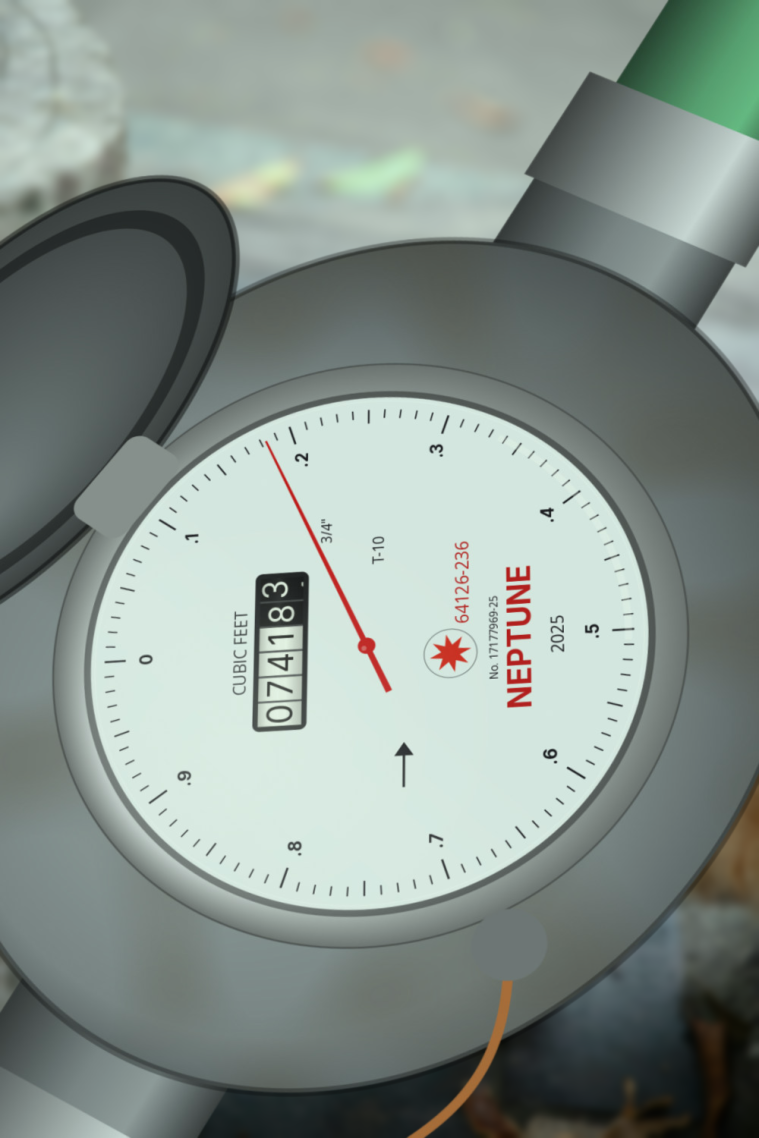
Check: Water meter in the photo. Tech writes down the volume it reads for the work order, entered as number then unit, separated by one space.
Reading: 74183.18 ft³
